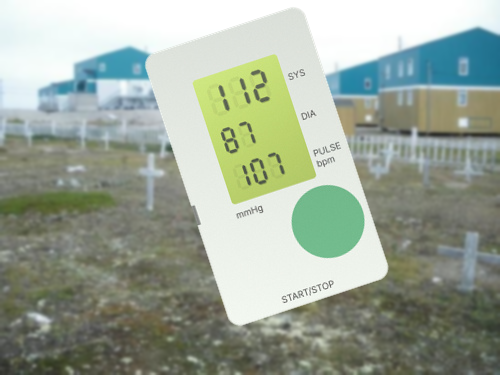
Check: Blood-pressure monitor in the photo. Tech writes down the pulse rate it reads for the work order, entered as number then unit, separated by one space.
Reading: 107 bpm
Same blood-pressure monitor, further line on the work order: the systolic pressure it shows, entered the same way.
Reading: 112 mmHg
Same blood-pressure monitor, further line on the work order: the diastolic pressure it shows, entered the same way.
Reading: 87 mmHg
